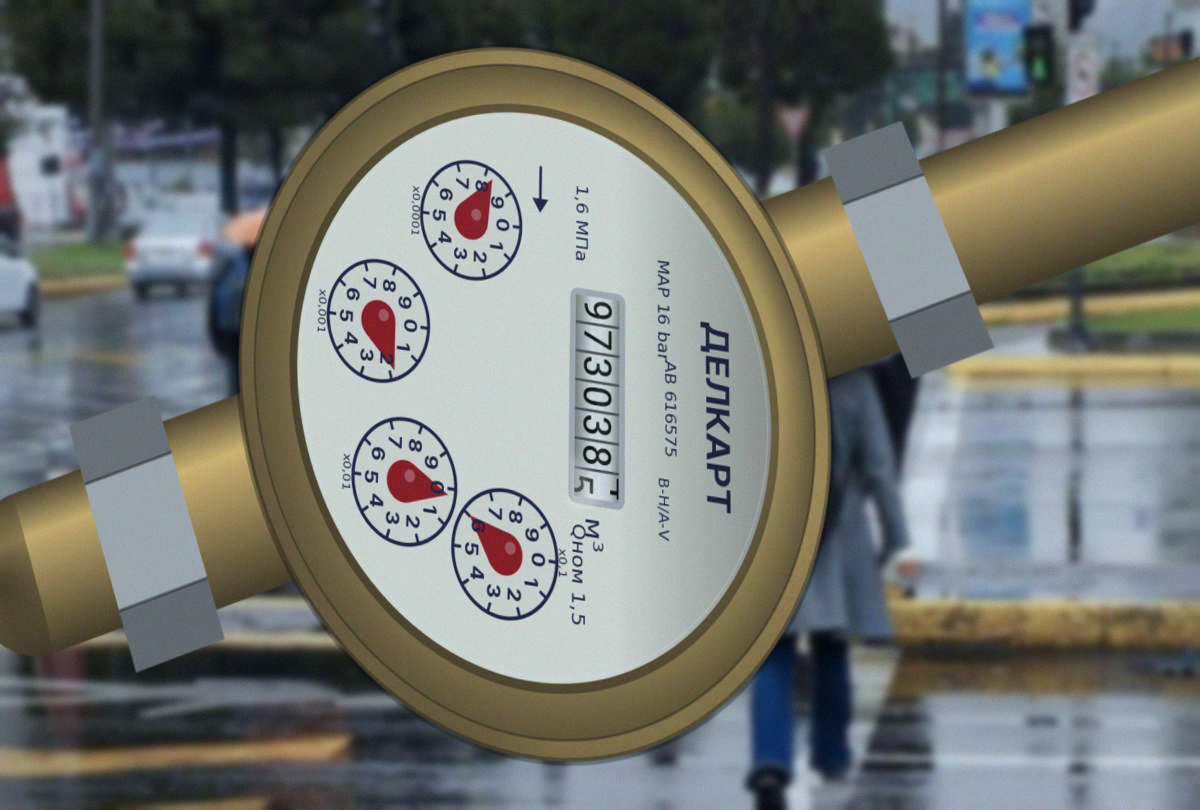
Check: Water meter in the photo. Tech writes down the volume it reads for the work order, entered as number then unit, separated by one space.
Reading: 9730384.6018 m³
